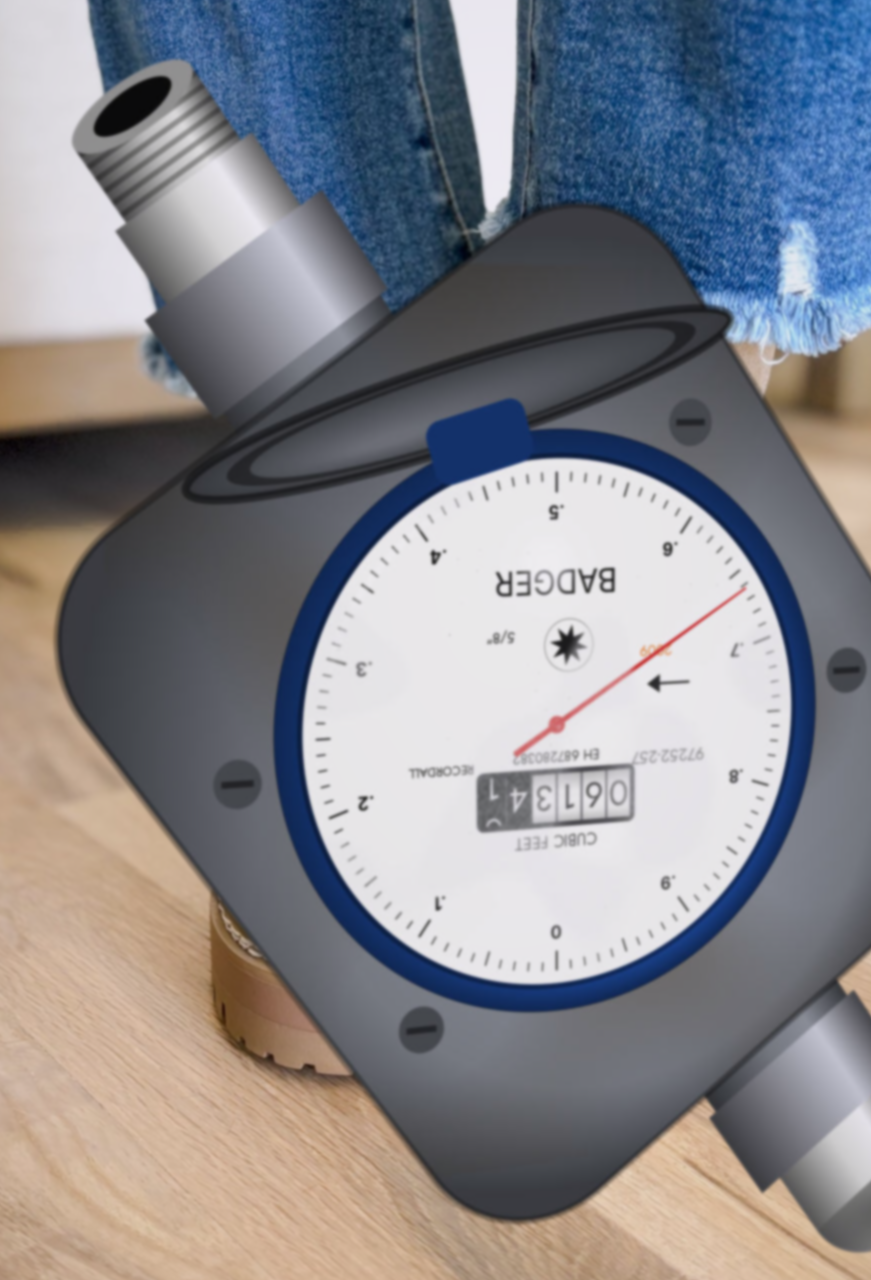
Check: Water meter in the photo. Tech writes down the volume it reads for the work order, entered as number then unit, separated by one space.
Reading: 61340.66 ft³
